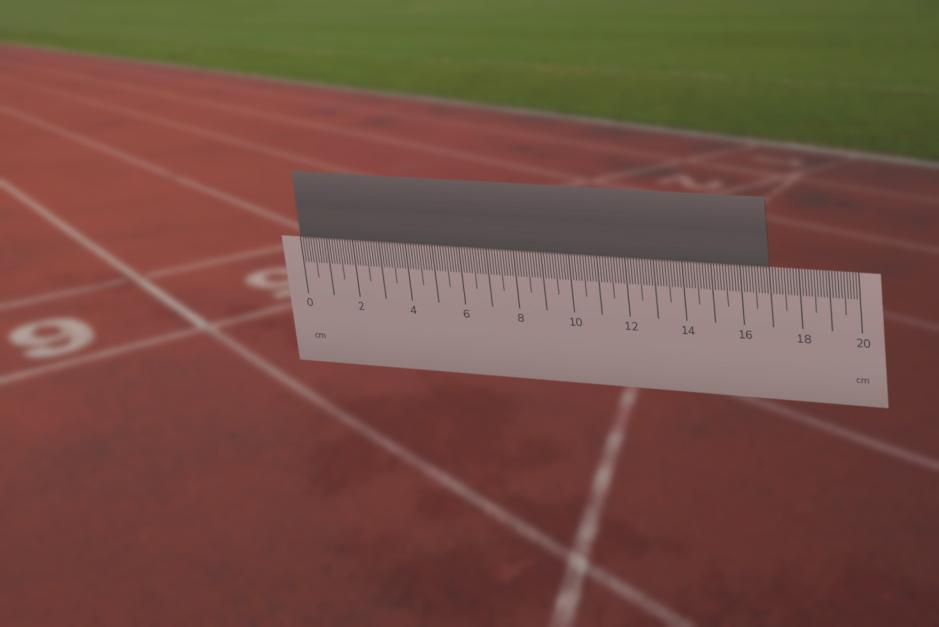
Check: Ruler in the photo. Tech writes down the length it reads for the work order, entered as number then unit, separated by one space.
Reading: 17 cm
